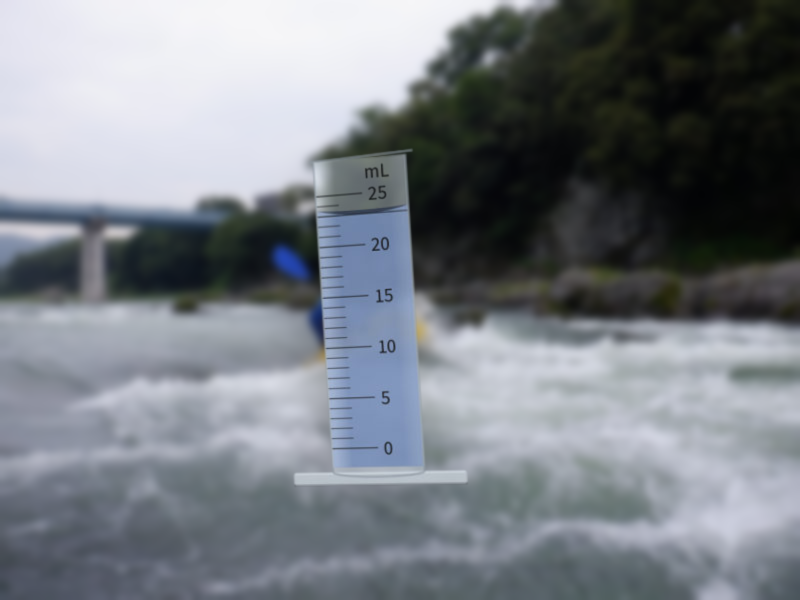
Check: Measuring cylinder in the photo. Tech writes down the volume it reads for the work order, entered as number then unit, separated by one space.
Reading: 23 mL
